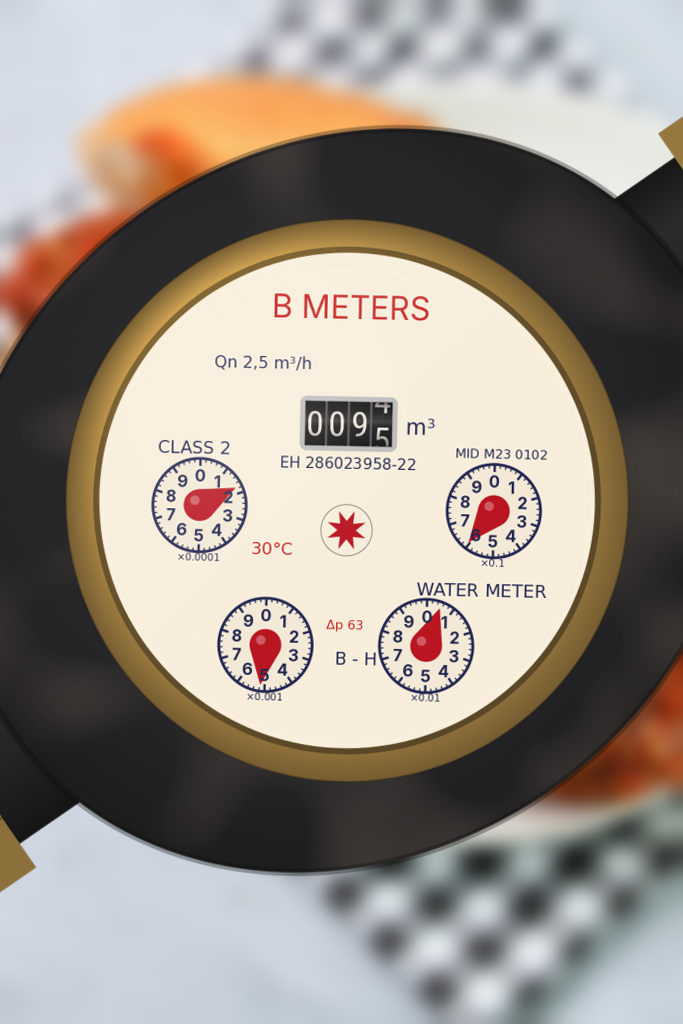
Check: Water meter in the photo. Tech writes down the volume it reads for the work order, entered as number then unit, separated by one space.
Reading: 94.6051 m³
